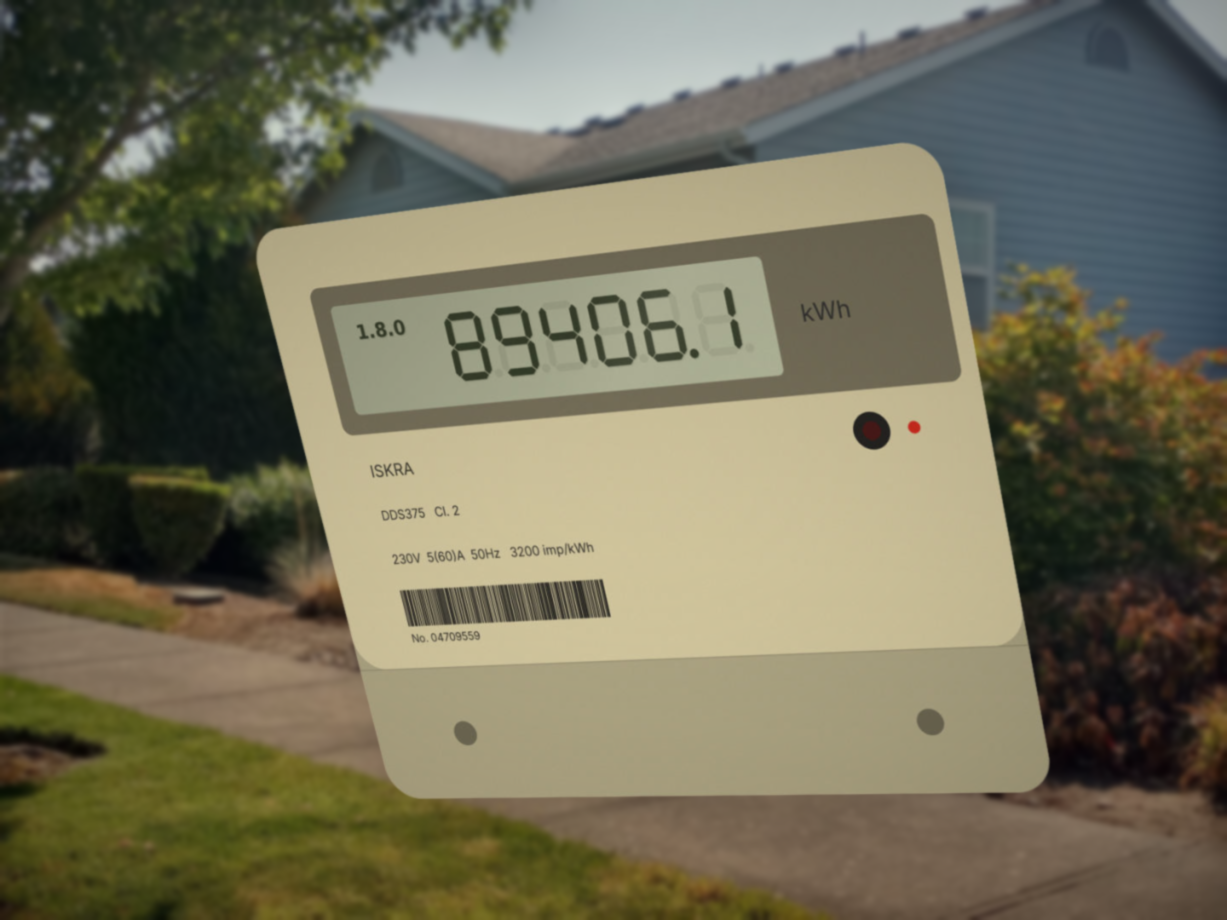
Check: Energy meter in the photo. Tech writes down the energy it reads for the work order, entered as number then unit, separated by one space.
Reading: 89406.1 kWh
